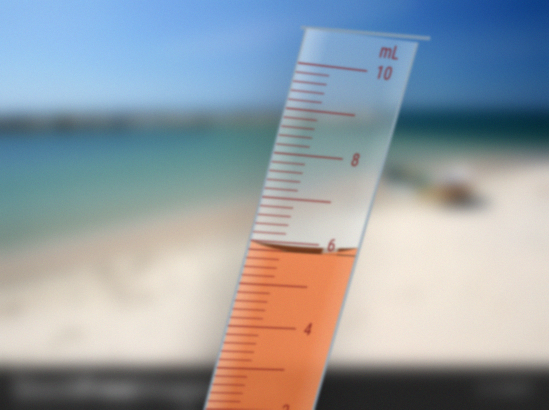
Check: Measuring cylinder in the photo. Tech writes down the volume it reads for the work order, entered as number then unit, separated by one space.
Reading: 5.8 mL
